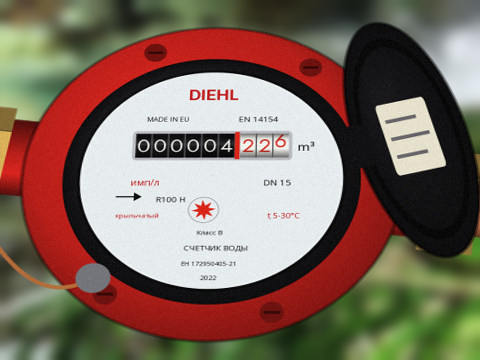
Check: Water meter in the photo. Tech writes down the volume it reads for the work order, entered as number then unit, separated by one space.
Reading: 4.226 m³
